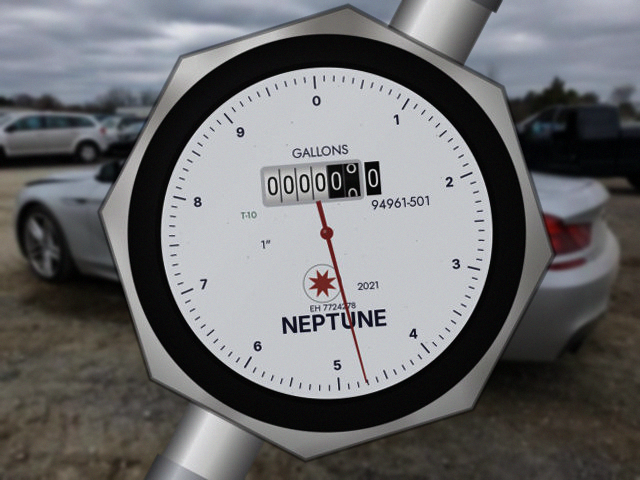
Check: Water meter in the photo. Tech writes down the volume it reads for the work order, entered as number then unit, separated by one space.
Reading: 84.7 gal
